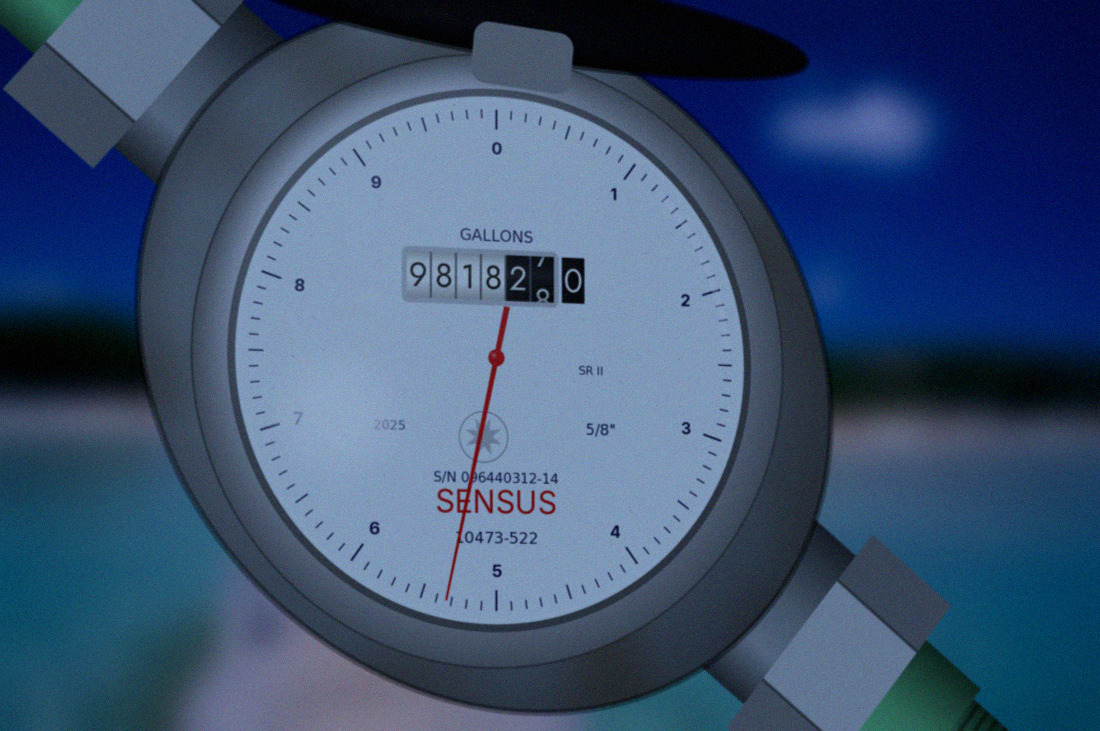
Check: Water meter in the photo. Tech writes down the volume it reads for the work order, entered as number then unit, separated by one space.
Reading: 9818275.3 gal
